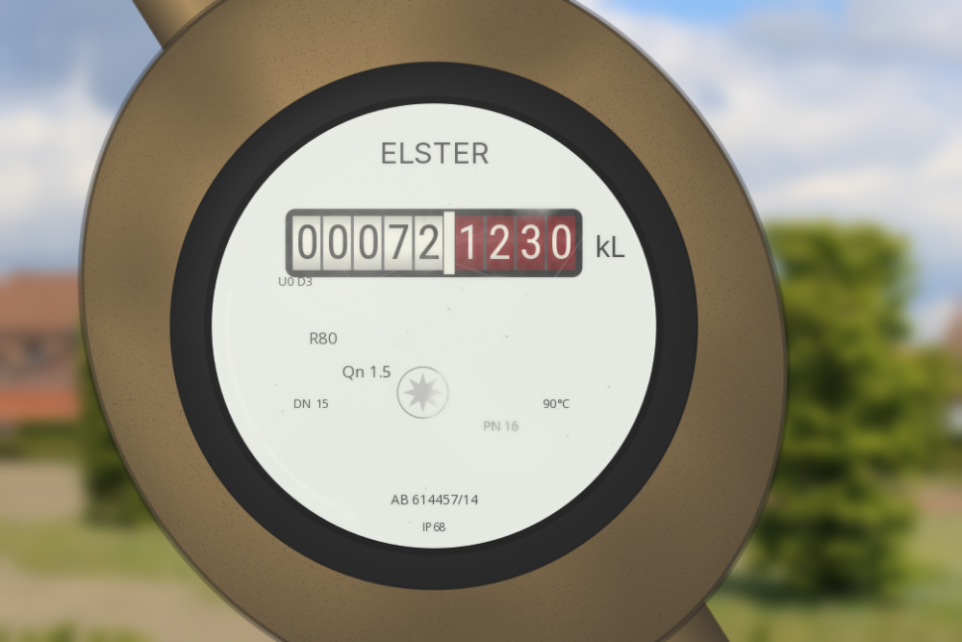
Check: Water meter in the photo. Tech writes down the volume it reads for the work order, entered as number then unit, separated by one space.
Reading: 72.1230 kL
